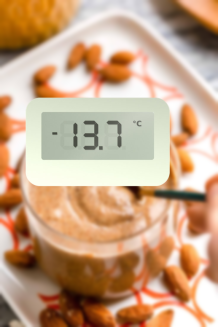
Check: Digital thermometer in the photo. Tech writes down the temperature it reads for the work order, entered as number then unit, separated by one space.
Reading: -13.7 °C
